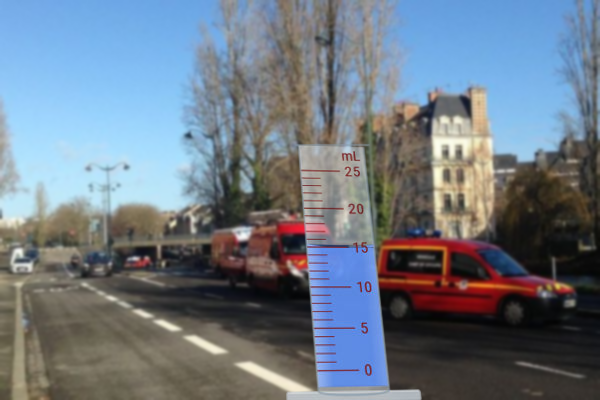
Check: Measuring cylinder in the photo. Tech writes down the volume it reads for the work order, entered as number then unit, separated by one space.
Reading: 15 mL
